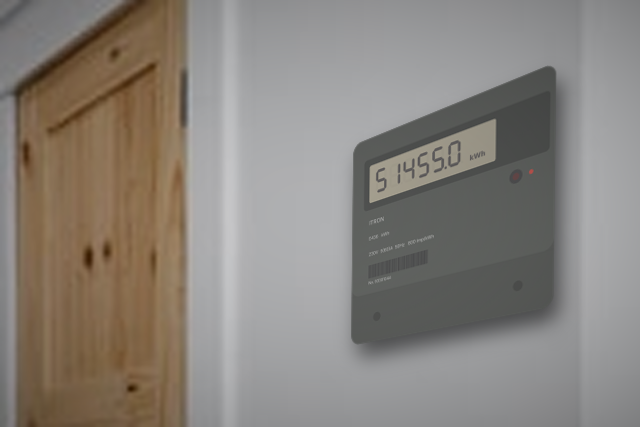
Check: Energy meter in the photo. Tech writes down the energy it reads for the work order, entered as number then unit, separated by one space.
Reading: 51455.0 kWh
